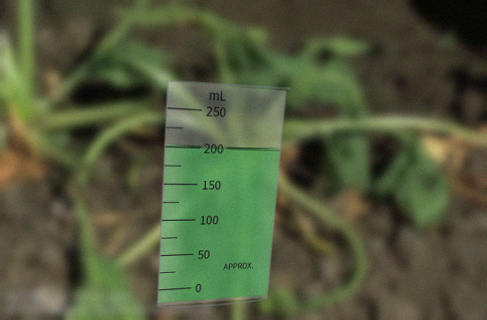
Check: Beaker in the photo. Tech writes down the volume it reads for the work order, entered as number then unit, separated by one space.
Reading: 200 mL
